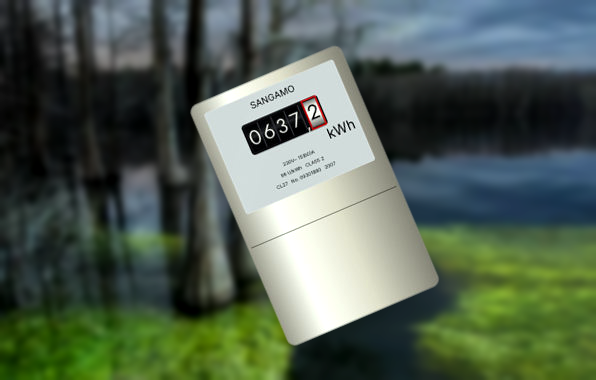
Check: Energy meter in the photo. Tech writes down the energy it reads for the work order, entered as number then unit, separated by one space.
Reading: 637.2 kWh
